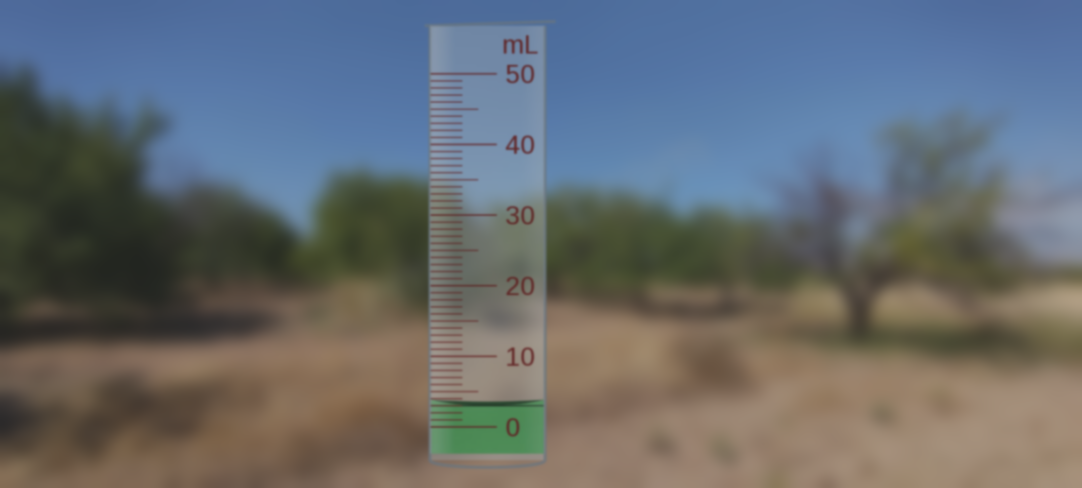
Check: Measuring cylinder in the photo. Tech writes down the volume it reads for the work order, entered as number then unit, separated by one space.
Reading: 3 mL
